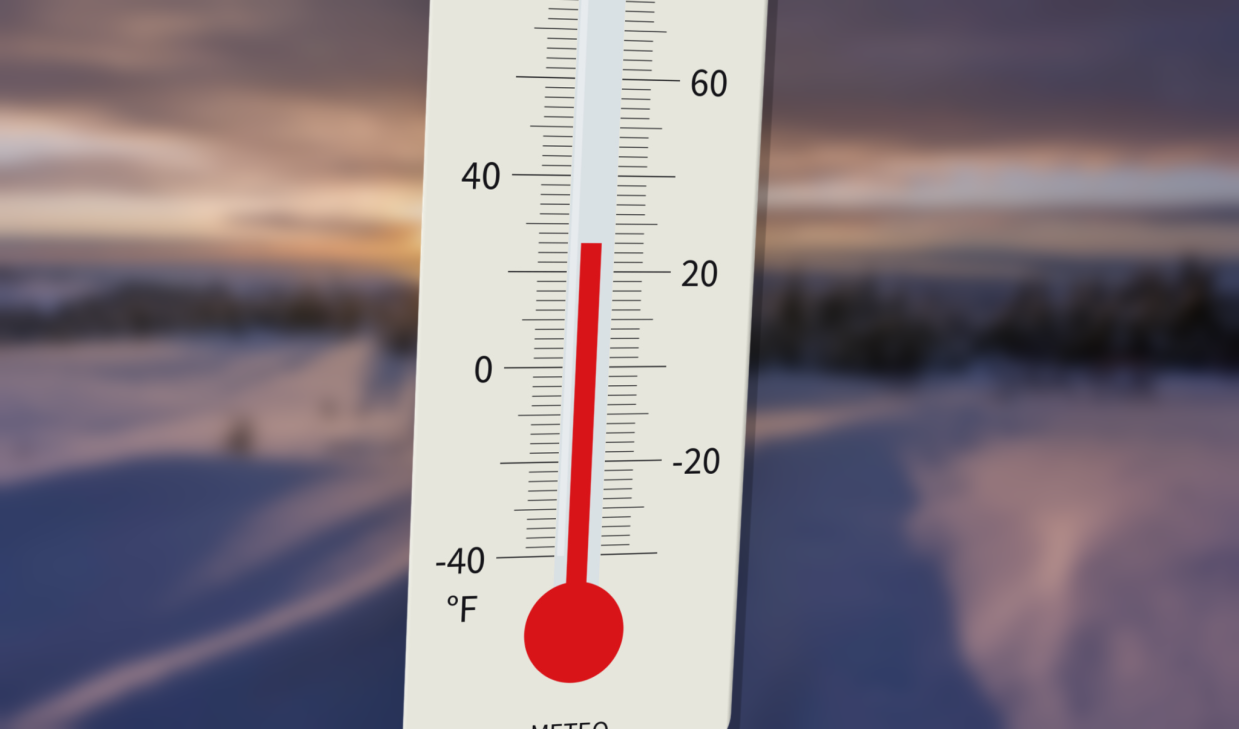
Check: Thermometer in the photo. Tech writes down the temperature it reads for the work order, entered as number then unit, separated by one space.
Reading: 26 °F
